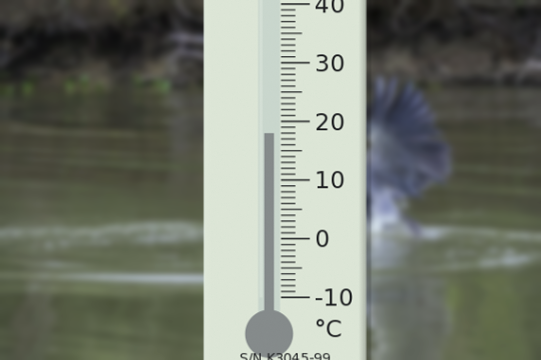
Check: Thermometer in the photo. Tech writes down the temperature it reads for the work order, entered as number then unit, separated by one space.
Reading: 18 °C
